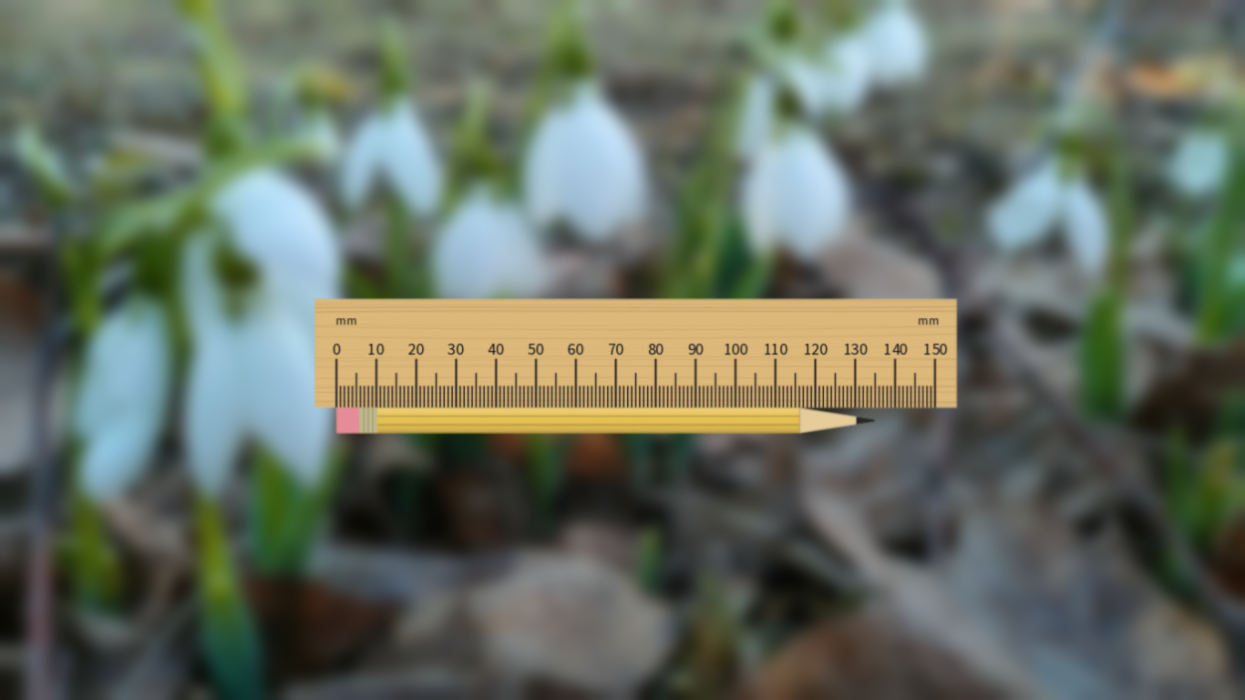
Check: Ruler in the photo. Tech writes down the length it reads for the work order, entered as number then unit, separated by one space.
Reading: 135 mm
